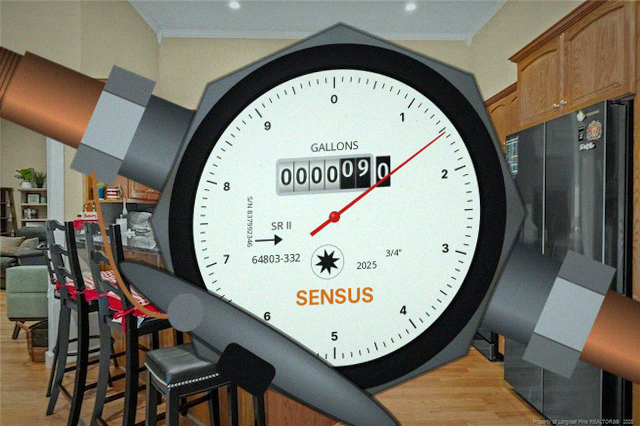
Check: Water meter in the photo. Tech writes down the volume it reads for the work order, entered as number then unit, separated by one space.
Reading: 91.5 gal
